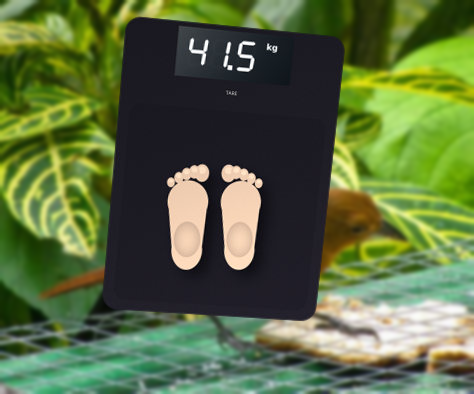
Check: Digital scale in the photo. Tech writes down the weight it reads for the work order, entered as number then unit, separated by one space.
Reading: 41.5 kg
